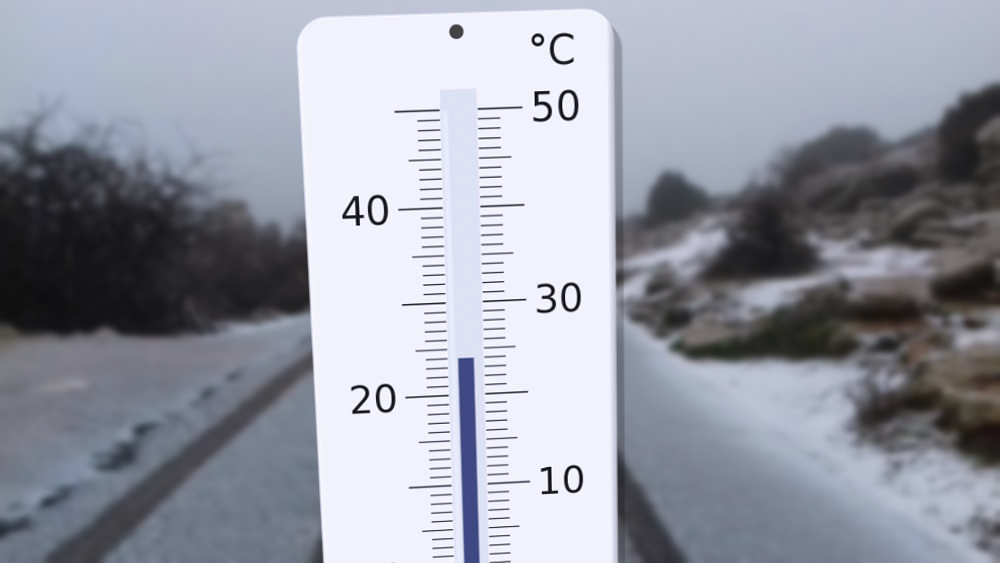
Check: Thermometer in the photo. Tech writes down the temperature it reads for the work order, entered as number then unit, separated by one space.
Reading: 24 °C
